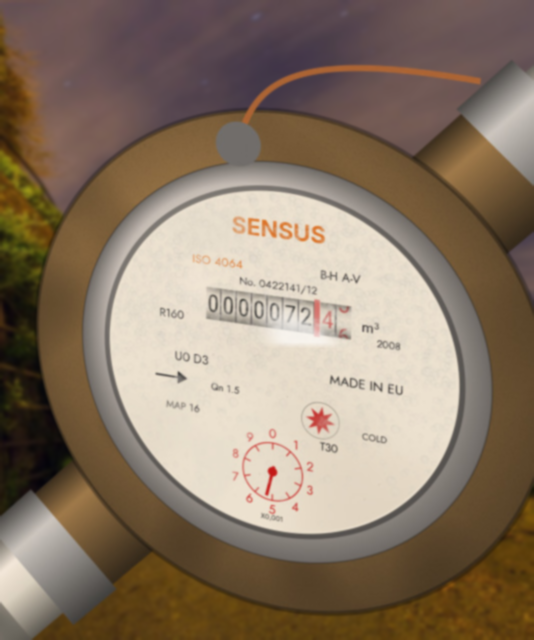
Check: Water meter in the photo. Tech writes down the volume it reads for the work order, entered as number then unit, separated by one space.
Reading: 72.455 m³
